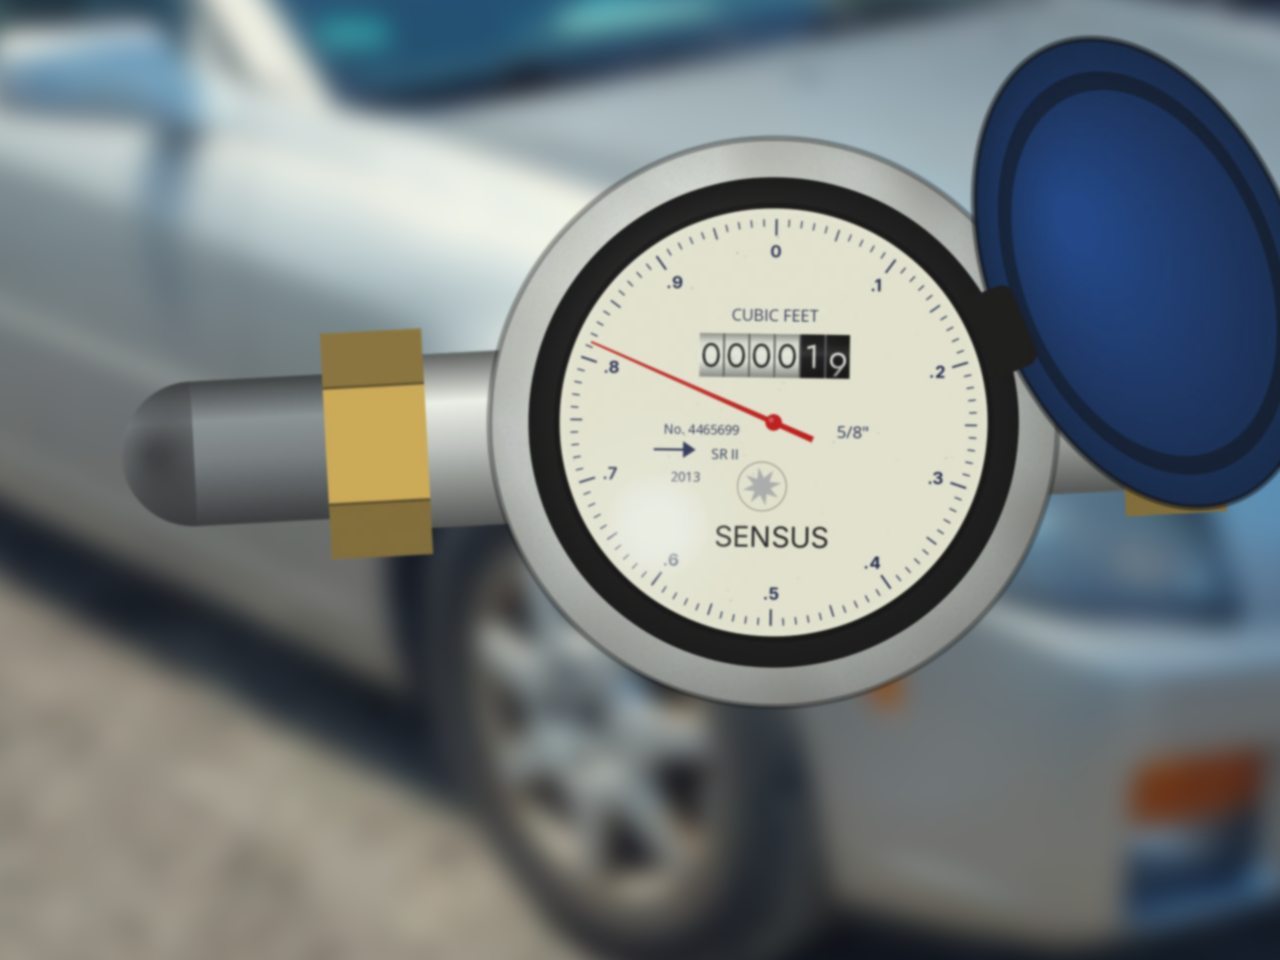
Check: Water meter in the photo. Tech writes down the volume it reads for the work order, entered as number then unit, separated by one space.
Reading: 18.81 ft³
